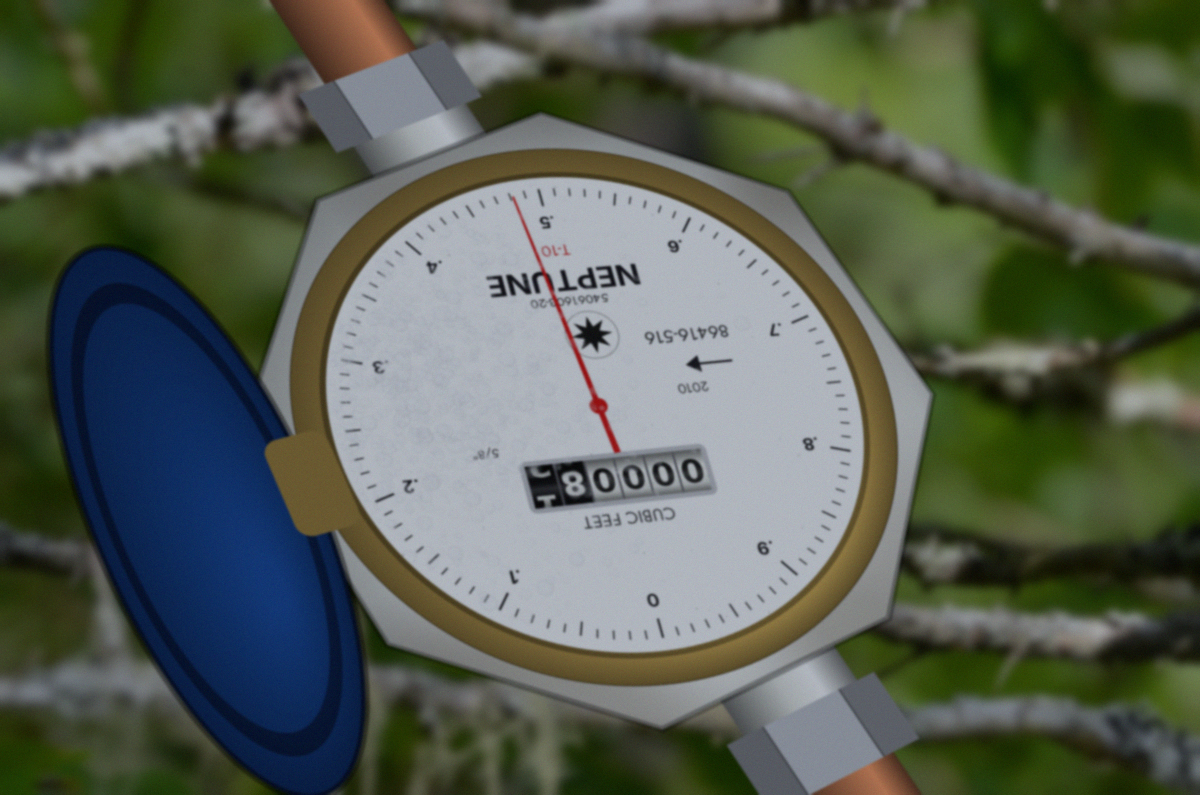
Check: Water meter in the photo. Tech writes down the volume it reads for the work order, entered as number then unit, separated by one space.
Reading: 81.48 ft³
